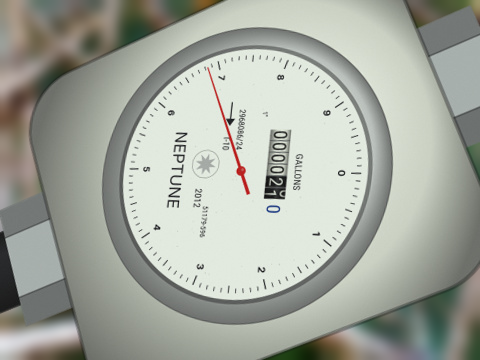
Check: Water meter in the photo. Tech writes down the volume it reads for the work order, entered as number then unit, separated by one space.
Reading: 206.8 gal
